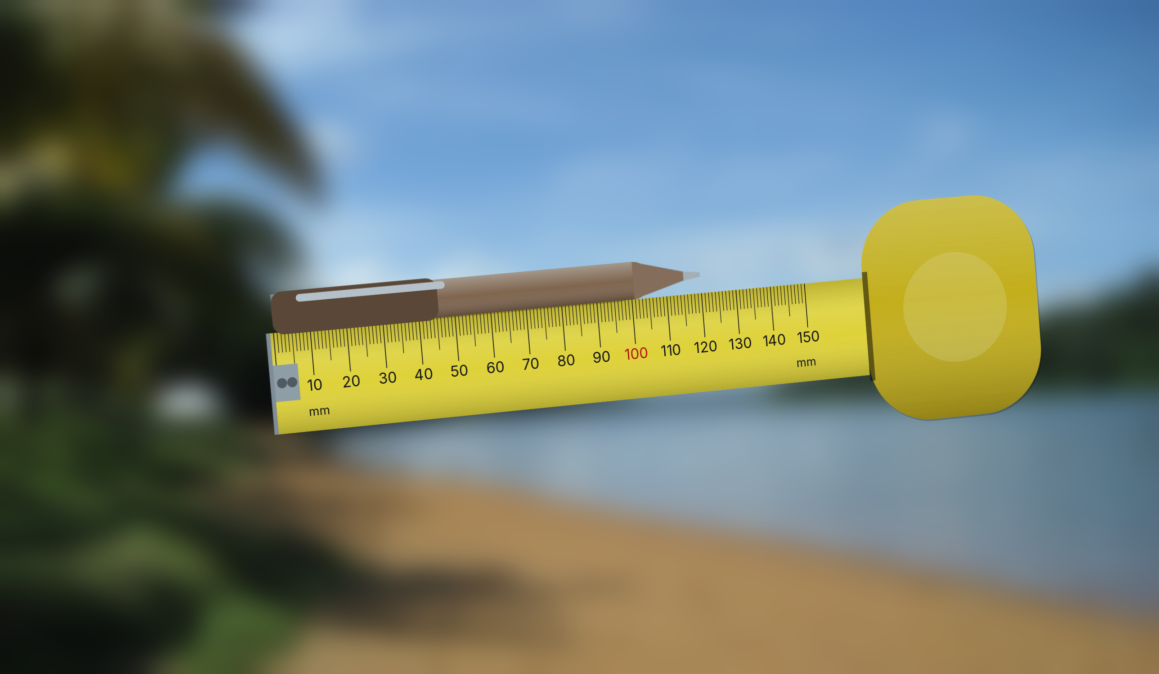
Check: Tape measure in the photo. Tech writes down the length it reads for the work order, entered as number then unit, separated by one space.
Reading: 120 mm
